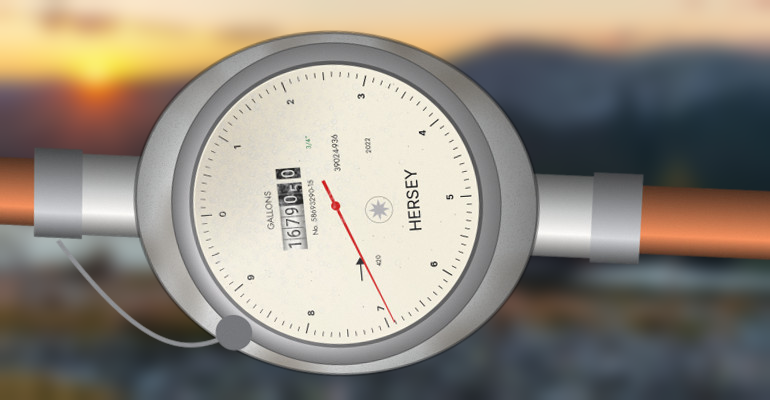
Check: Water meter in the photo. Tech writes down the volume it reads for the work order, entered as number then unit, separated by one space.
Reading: 1679046.9 gal
